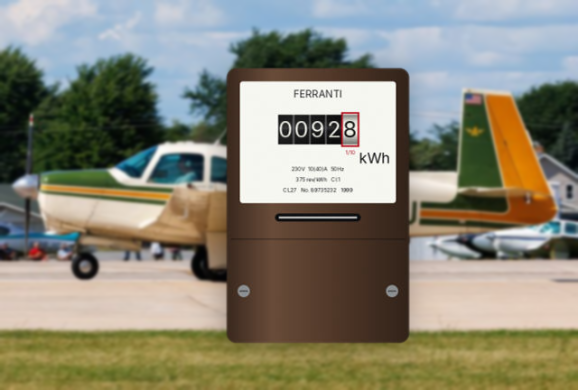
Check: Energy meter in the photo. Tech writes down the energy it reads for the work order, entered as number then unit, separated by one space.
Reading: 92.8 kWh
